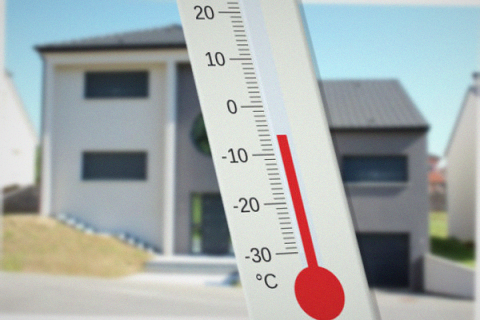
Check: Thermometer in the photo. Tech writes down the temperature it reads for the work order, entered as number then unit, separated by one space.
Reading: -6 °C
